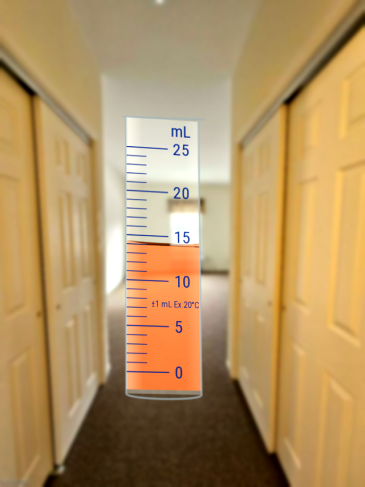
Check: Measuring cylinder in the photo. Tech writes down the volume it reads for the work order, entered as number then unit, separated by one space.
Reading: 14 mL
